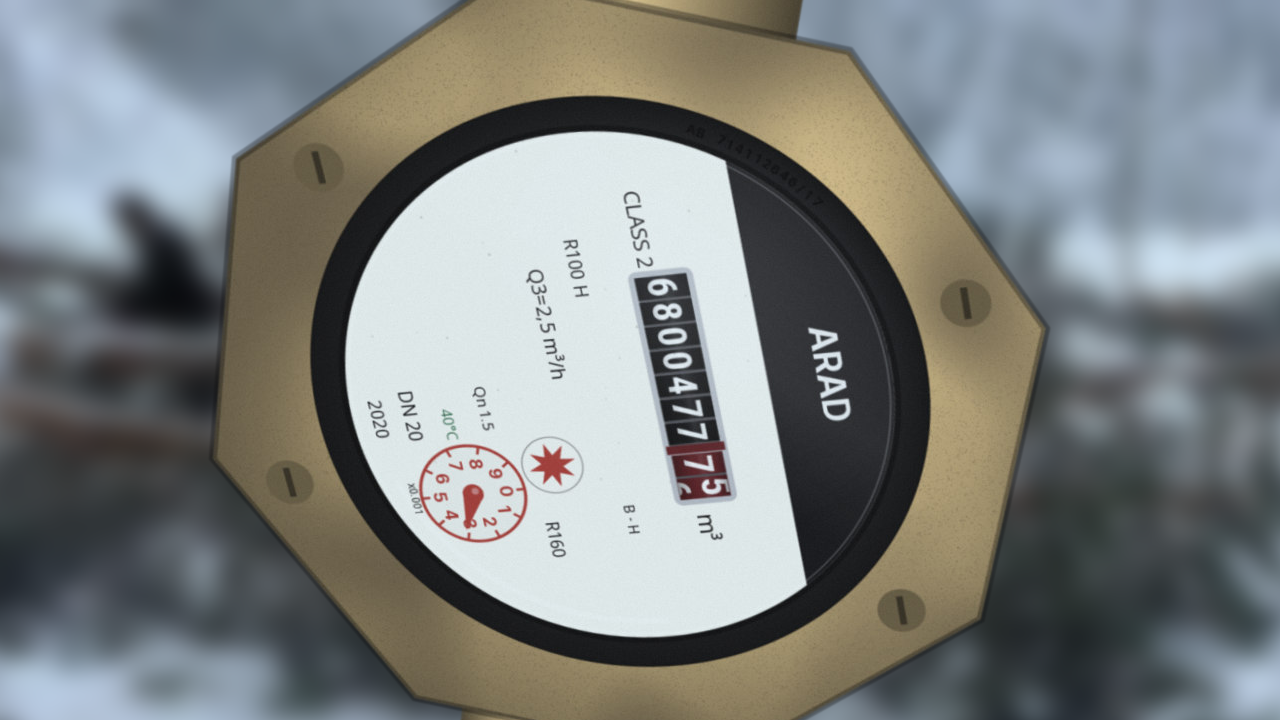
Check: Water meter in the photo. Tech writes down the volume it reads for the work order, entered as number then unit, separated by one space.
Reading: 6800477.753 m³
